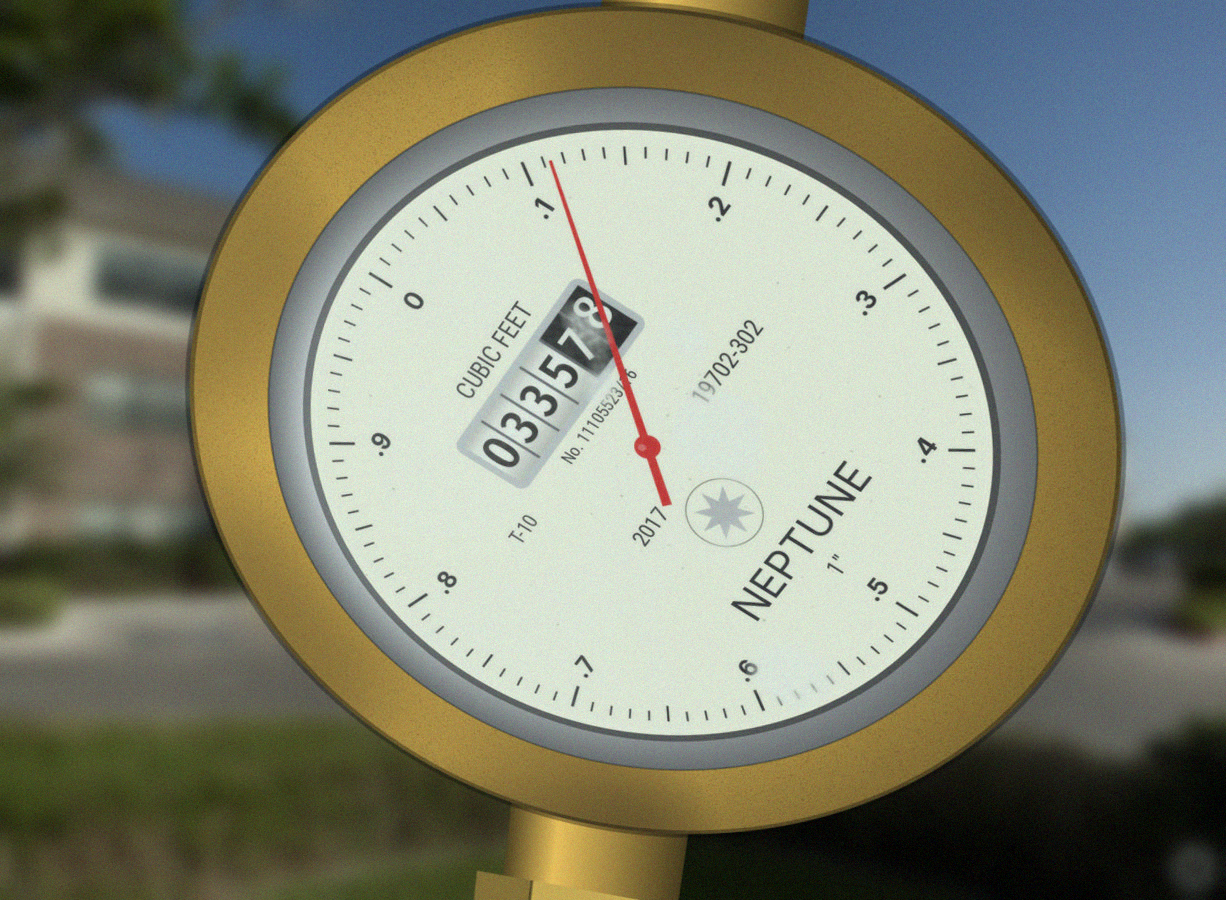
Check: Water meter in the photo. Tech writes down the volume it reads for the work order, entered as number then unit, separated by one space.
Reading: 33578.11 ft³
